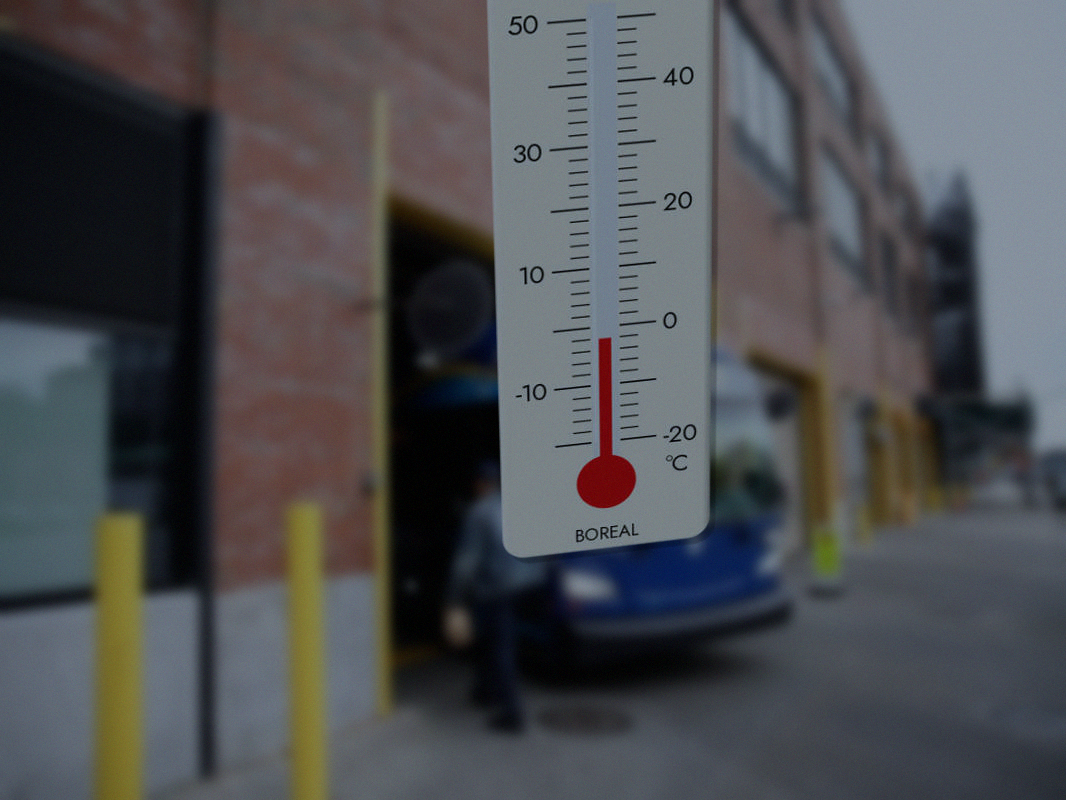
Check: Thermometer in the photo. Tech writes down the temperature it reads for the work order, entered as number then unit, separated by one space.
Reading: -2 °C
